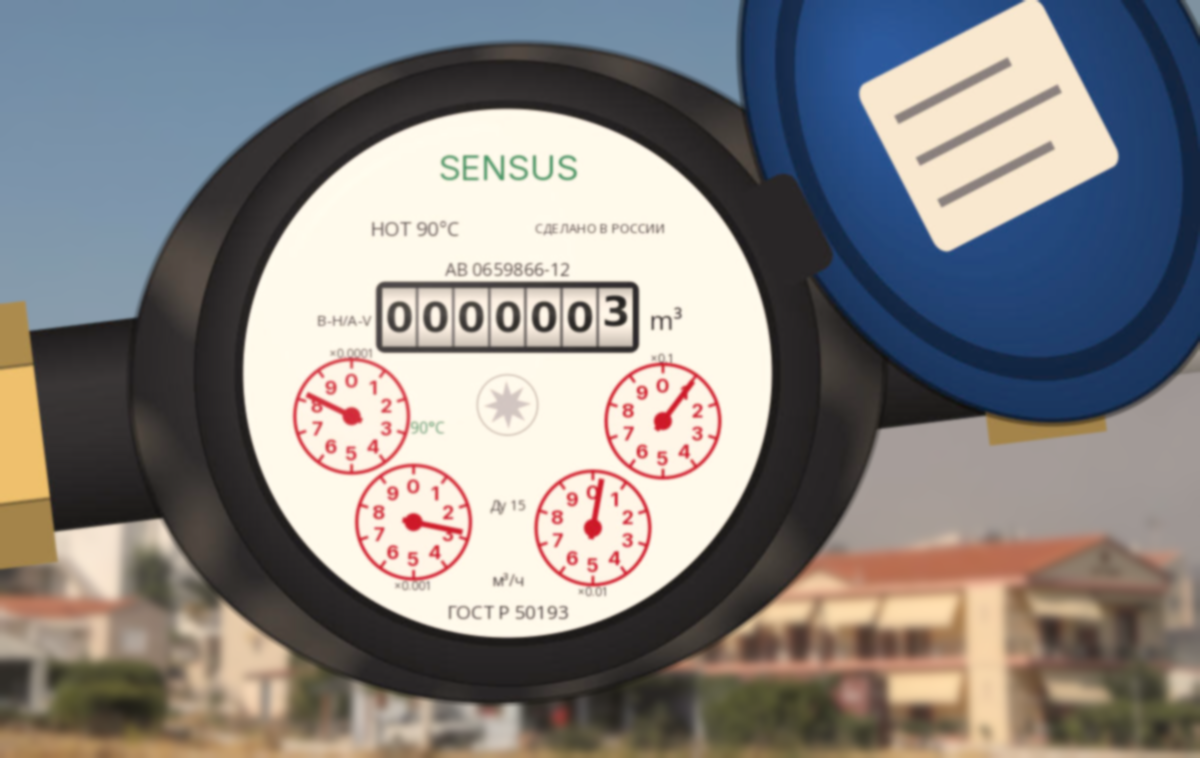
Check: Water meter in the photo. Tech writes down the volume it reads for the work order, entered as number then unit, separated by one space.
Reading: 3.1028 m³
